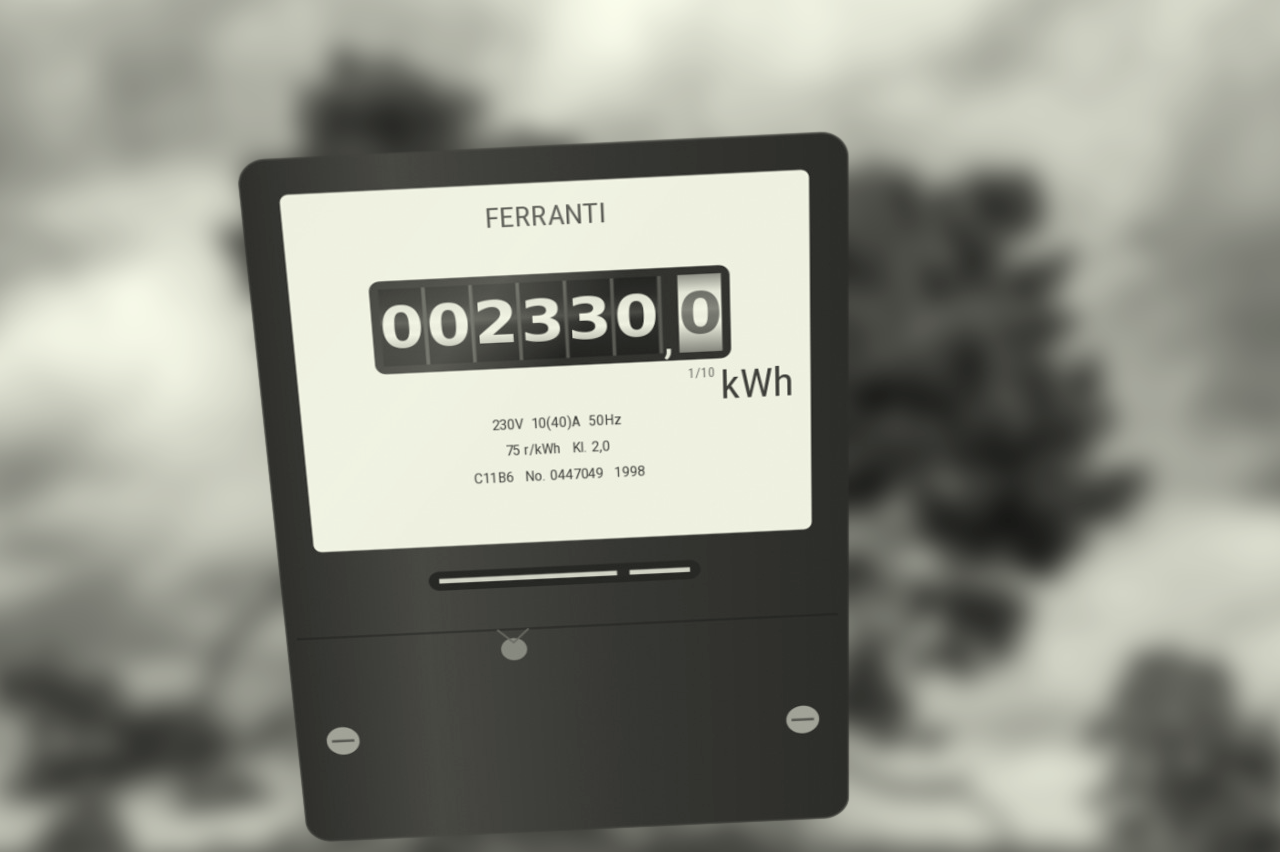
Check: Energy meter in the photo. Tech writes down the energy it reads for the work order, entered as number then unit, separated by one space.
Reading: 2330.0 kWh
